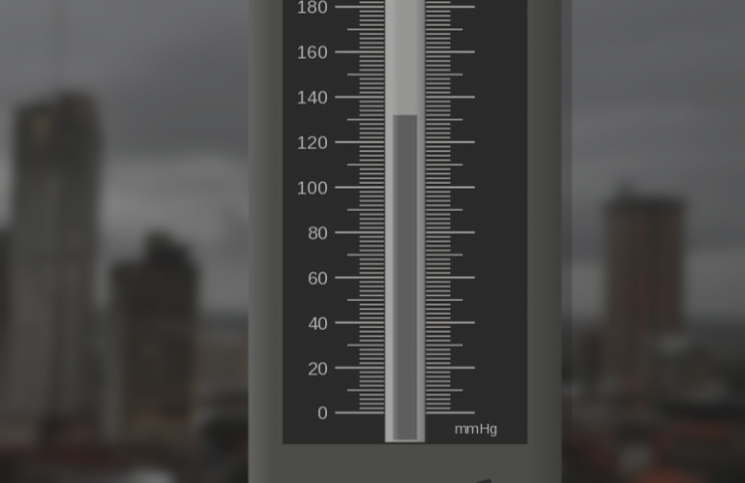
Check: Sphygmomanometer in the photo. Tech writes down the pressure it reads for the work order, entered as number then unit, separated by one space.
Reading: 132 mmHg
